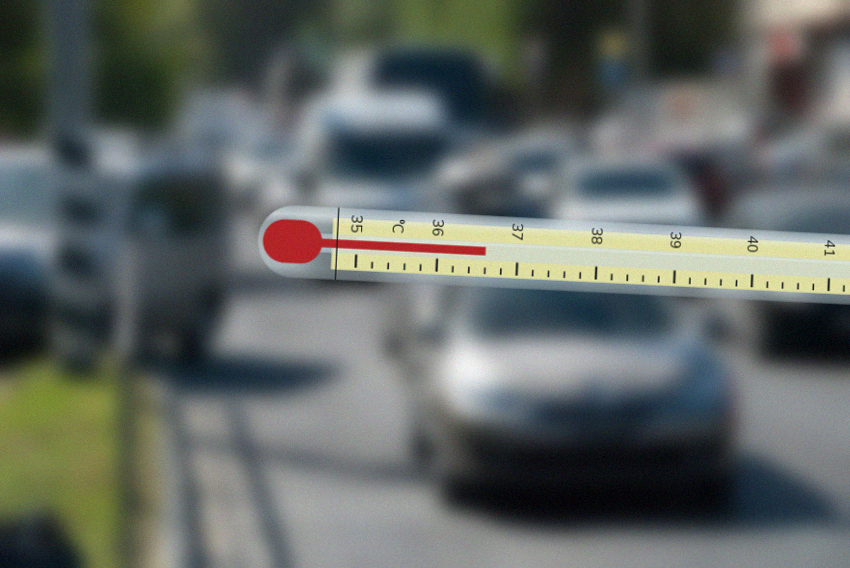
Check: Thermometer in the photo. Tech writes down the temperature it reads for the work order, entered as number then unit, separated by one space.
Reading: 36.6 °C
